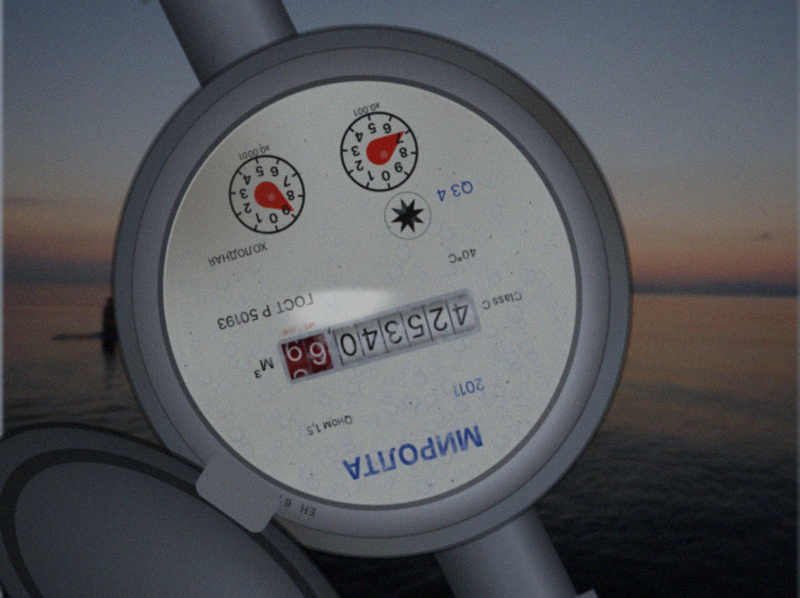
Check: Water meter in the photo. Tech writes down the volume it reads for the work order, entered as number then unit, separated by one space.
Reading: 425340.6868 m³
